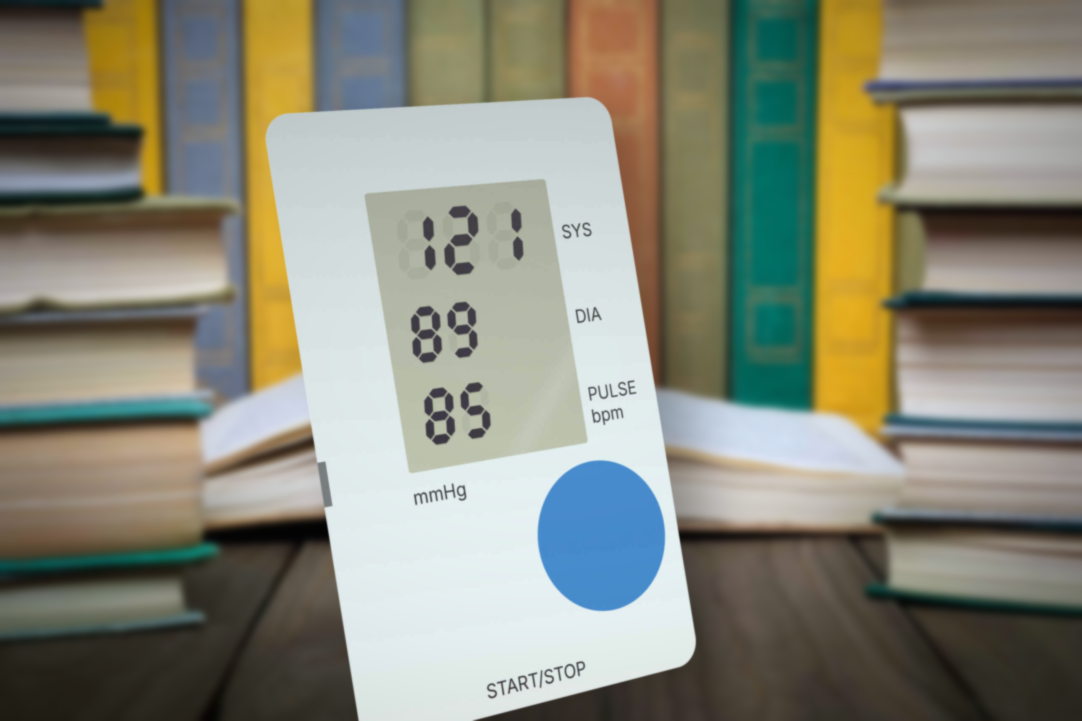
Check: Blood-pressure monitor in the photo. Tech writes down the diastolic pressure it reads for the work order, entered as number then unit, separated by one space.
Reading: 89 mmHg
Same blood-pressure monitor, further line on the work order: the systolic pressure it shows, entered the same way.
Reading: 121 mmHg
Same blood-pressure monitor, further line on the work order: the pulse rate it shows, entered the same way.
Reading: 85 bpm
